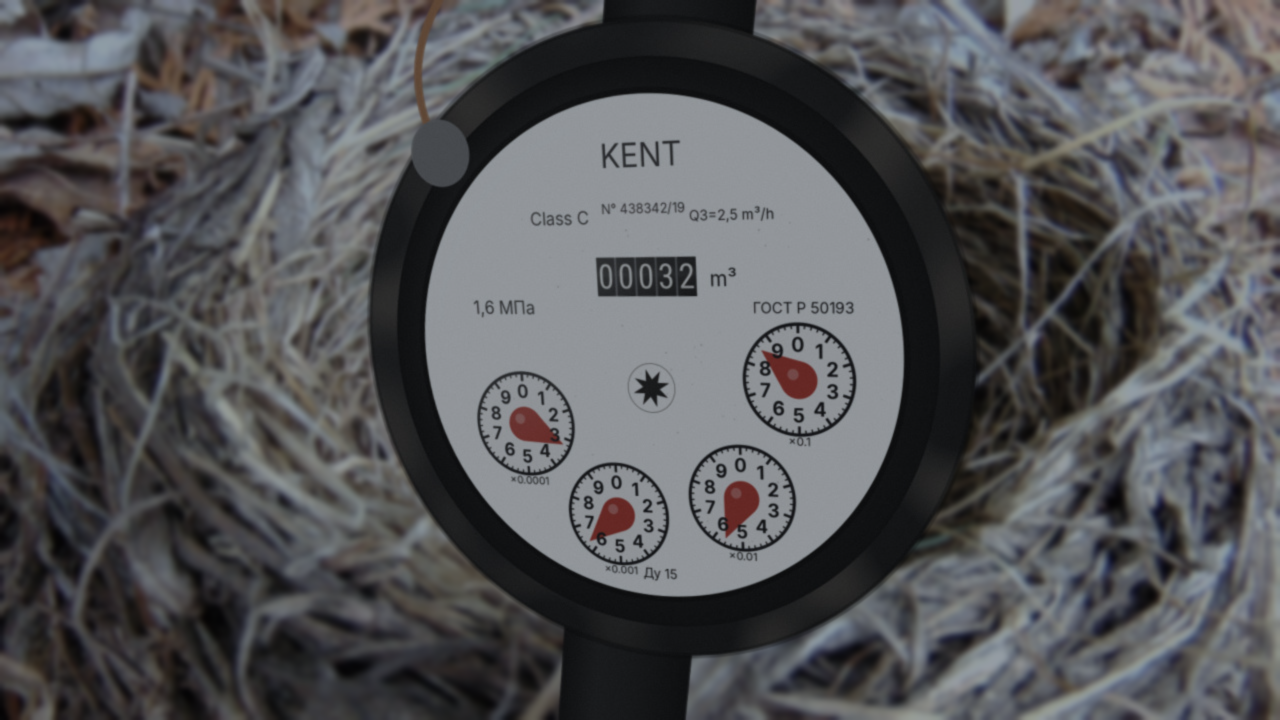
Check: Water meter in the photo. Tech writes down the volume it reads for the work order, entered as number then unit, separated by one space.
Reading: 32.8563 m³
